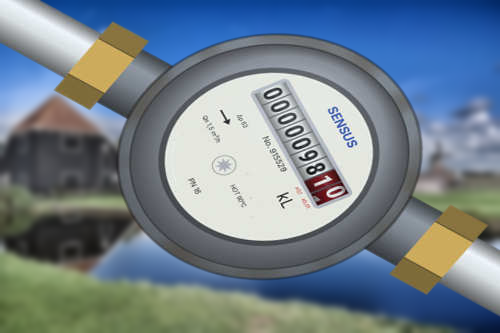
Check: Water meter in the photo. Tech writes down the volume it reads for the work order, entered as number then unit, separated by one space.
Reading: 98.10 kL
